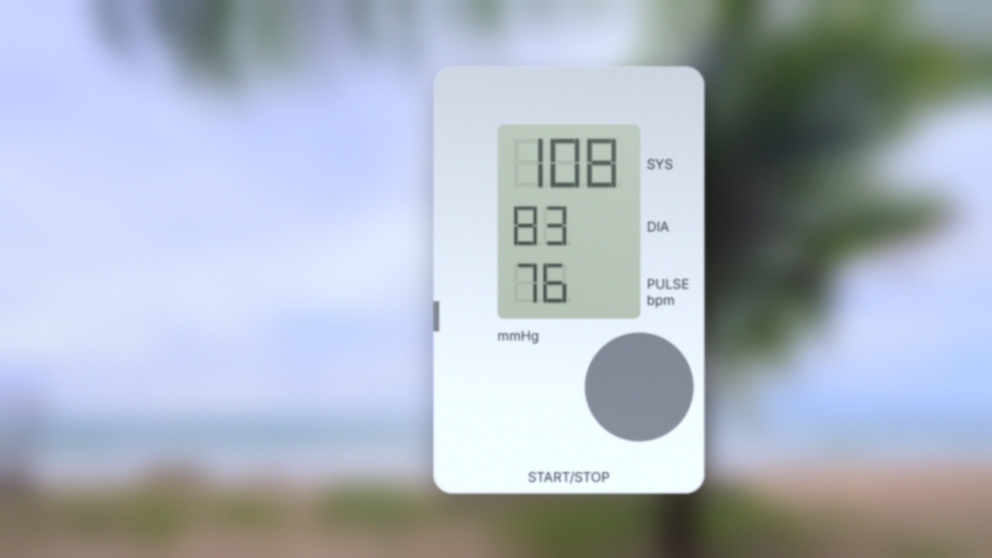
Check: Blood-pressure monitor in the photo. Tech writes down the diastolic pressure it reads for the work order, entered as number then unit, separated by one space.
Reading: 83 mmHg
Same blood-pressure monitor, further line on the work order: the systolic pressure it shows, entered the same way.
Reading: 108 mmHg
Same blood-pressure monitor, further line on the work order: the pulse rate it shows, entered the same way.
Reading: 76 bpm
